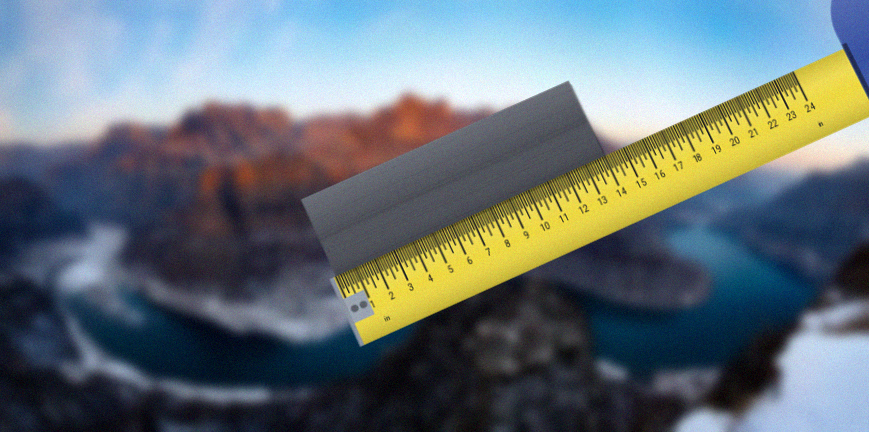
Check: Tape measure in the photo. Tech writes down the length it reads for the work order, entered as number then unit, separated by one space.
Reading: 14 in
